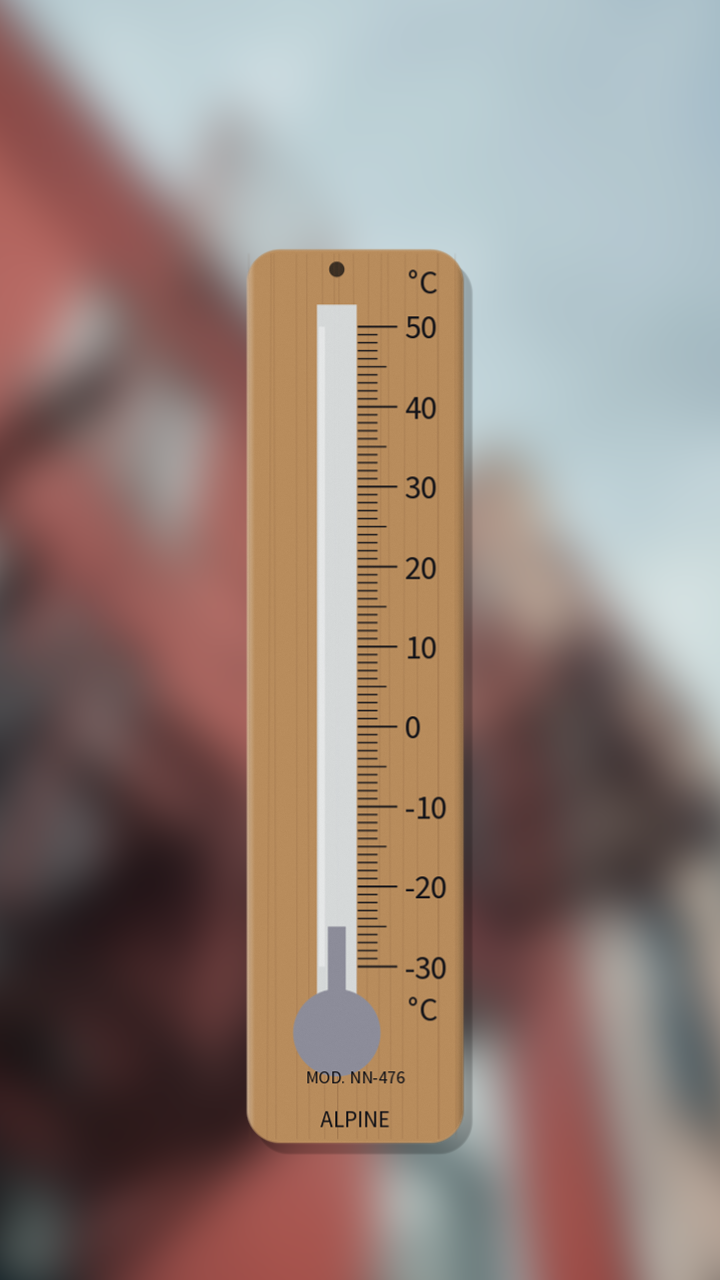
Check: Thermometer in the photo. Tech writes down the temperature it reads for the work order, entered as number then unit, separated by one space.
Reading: -25 °C
